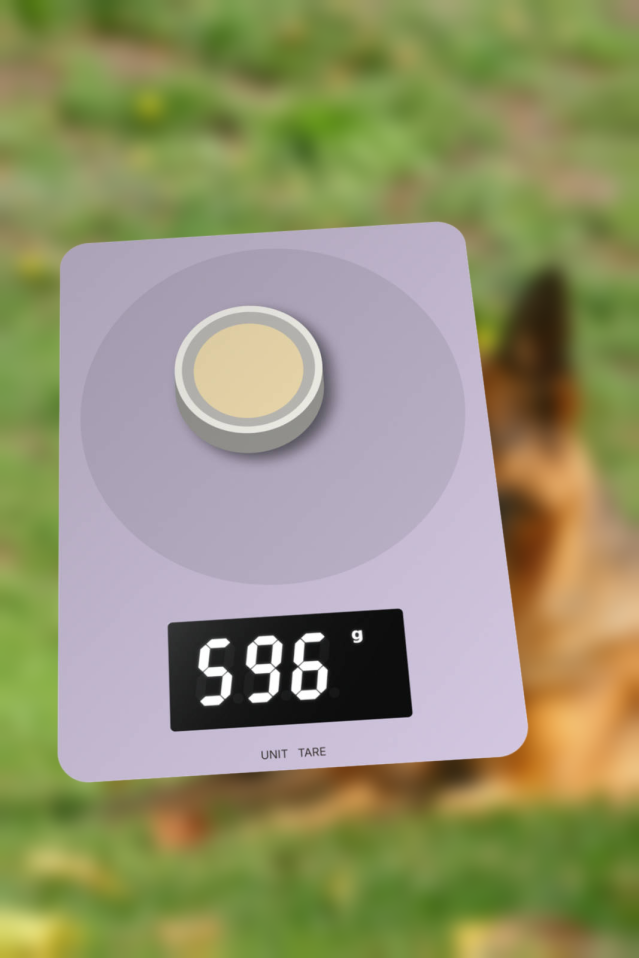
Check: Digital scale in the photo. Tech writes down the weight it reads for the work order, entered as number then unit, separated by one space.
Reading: 596 g
